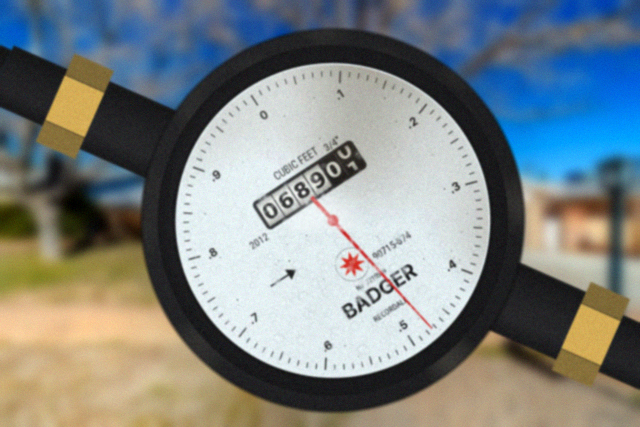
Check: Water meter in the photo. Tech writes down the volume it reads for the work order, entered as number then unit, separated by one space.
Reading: 68900.47 ft³
